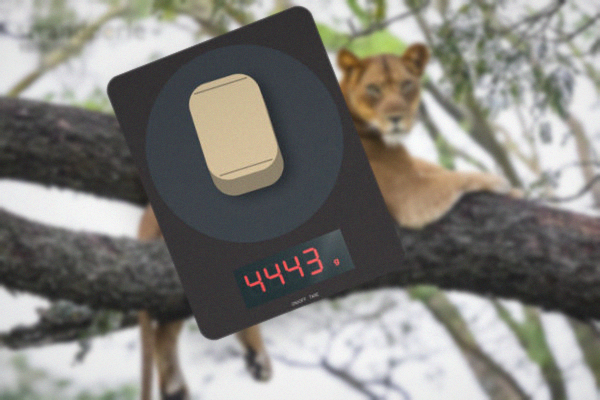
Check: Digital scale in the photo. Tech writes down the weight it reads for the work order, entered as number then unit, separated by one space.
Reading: 4443 g
